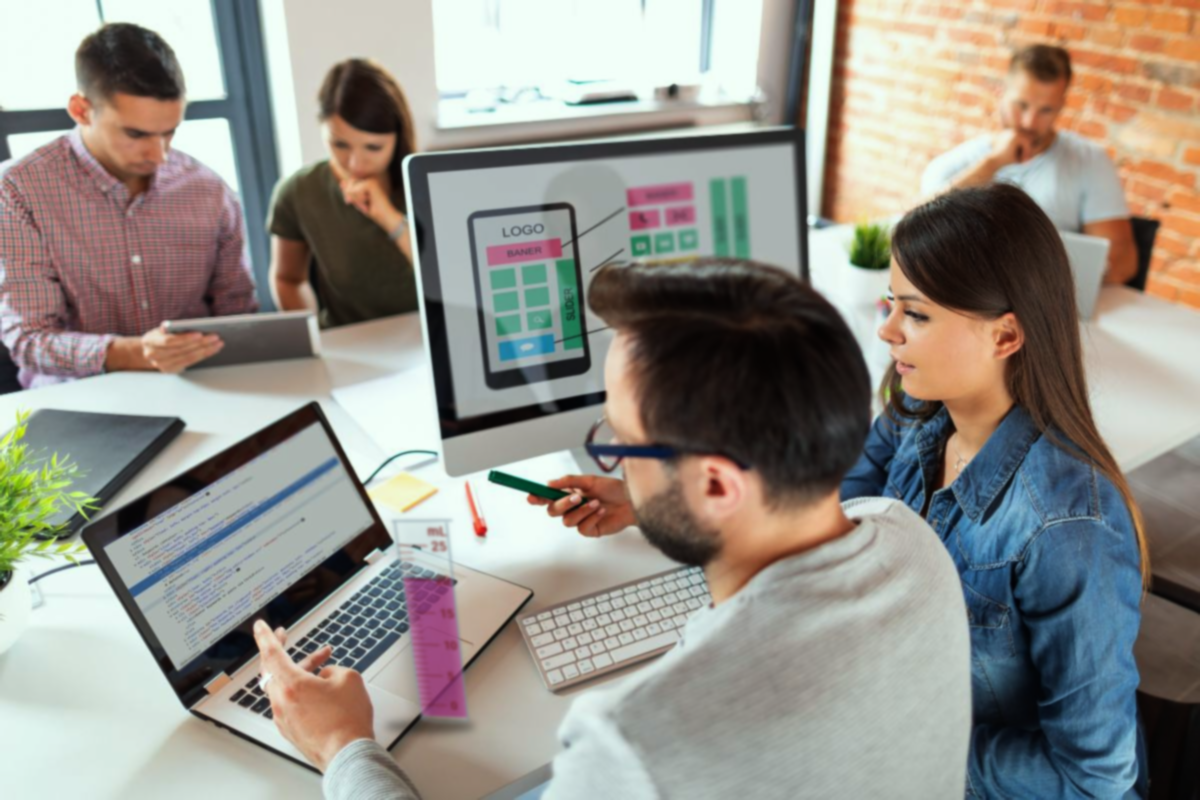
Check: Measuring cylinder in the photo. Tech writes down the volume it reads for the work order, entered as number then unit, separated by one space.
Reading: 20 mL
